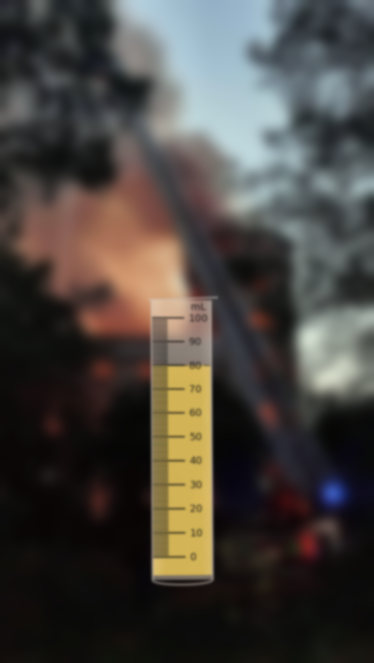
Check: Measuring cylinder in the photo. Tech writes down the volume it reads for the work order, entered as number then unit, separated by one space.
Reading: 80 mL
